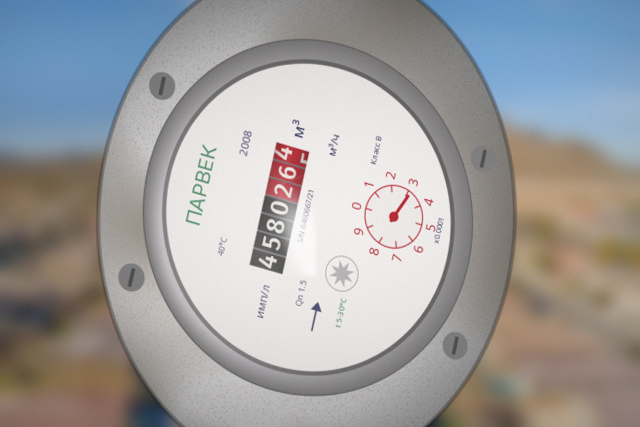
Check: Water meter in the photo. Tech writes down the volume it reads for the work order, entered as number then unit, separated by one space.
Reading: 4580.2643 m³
